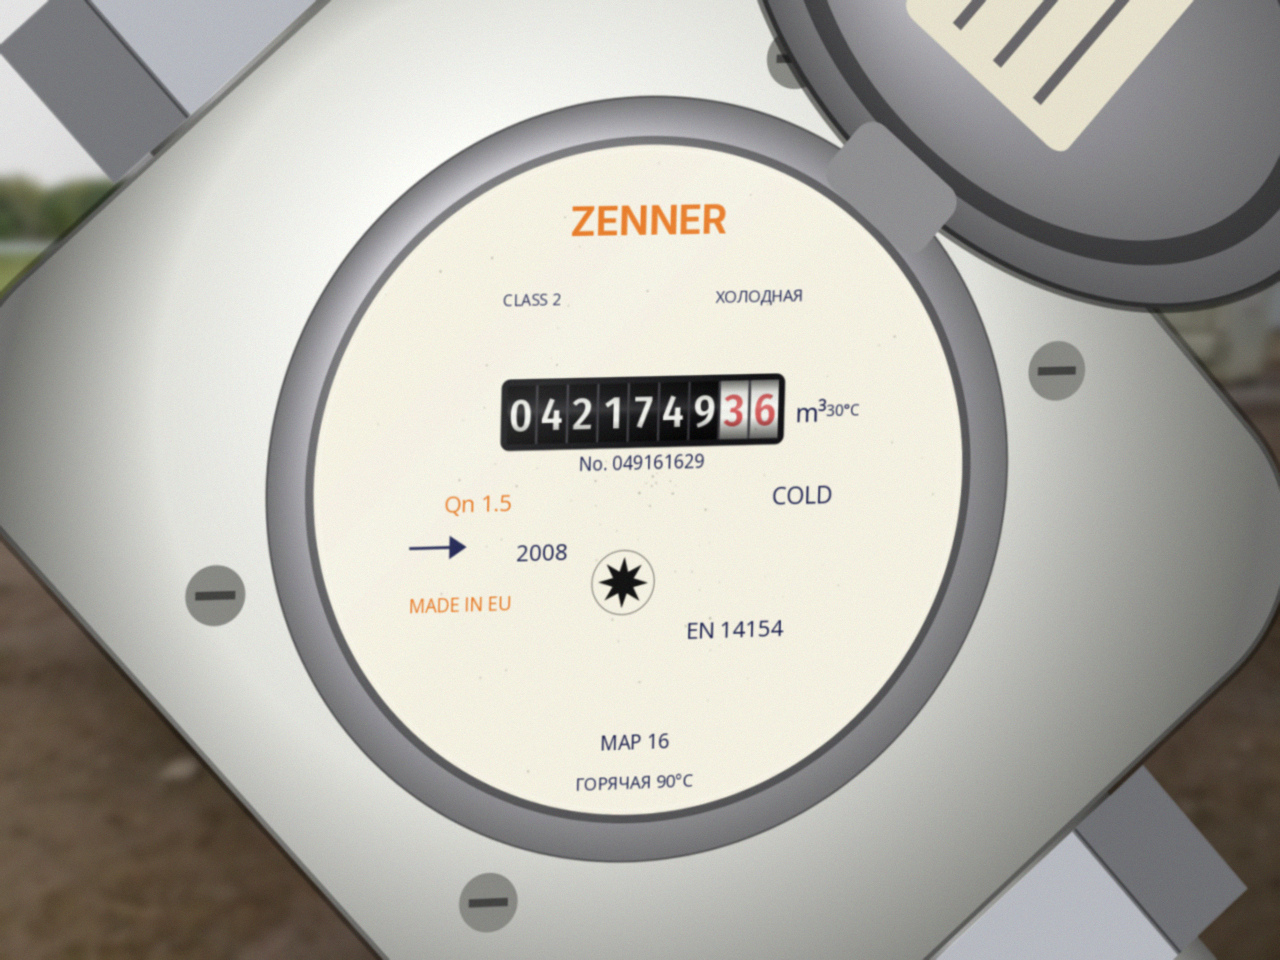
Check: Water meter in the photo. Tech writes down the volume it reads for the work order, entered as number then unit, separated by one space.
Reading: 421749.36 m³
